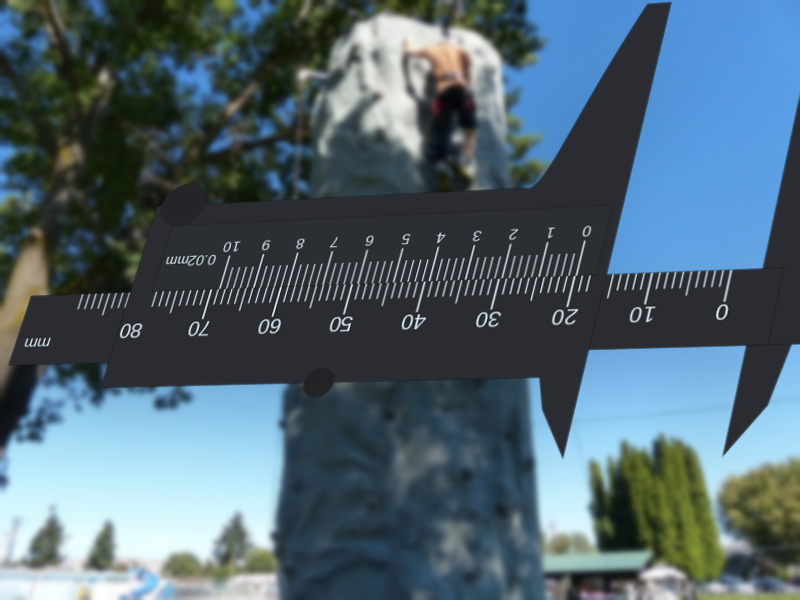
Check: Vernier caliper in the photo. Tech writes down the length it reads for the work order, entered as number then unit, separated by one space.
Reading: 19.8 mm
